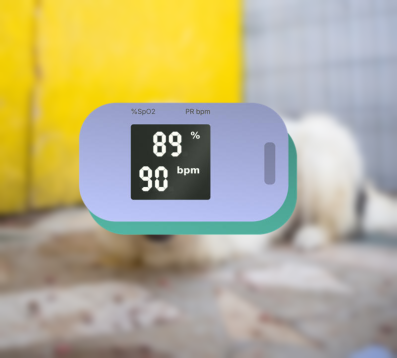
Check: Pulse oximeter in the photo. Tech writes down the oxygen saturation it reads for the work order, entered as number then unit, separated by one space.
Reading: 89 %
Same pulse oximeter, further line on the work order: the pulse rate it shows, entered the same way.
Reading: 90 bpm
